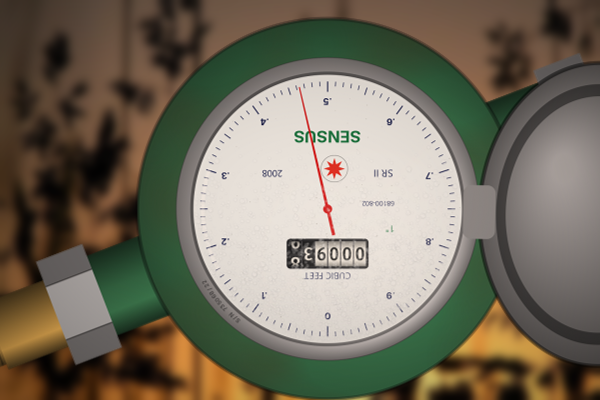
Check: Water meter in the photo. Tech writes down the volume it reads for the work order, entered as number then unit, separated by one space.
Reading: 938.46 ft³
